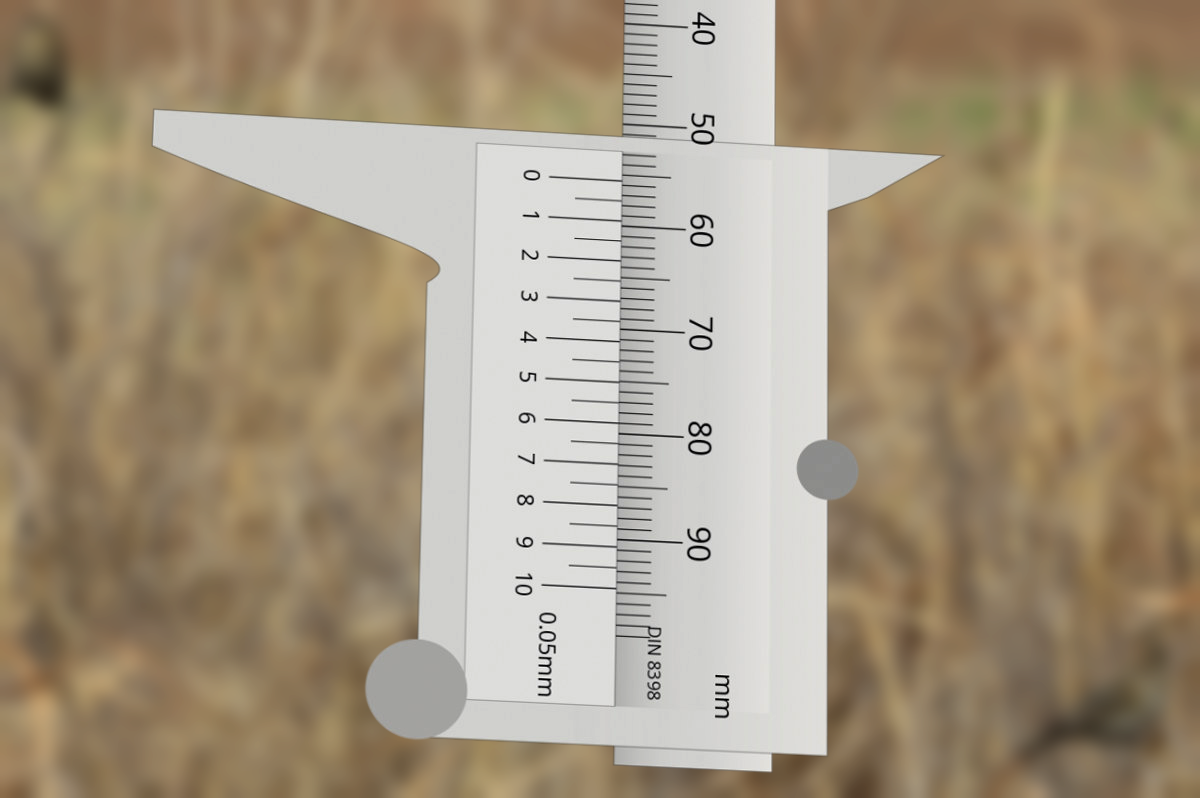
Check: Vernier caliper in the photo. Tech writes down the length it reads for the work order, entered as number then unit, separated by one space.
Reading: 55.6 mm
